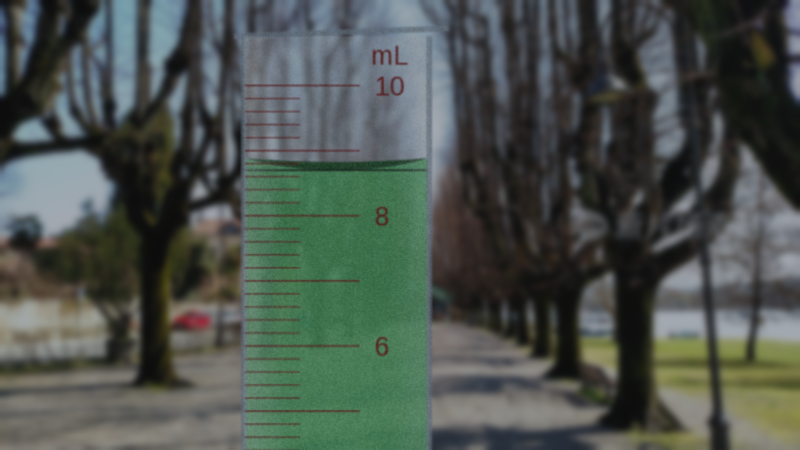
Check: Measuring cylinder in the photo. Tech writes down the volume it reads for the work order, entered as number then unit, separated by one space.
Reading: 8.7 mL
